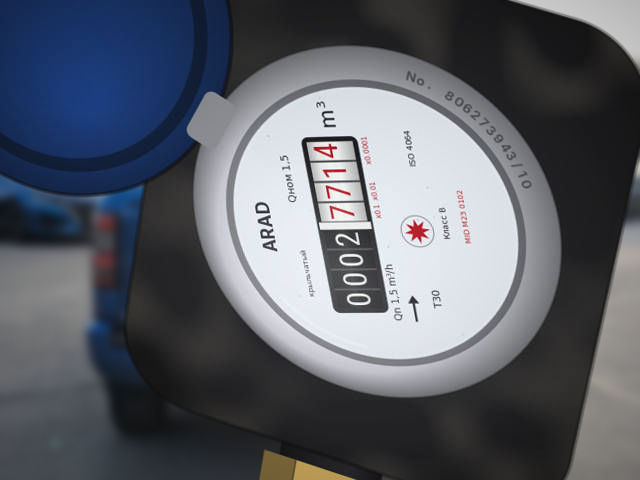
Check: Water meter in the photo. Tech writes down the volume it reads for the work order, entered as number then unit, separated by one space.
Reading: 2.7714 m³
